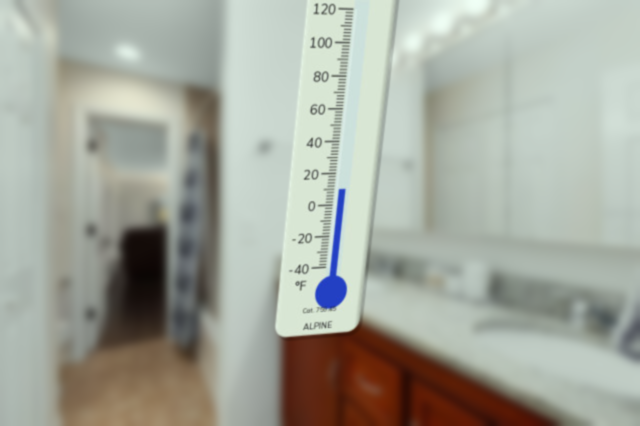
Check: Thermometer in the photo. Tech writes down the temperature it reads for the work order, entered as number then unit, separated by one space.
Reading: 10 °F
